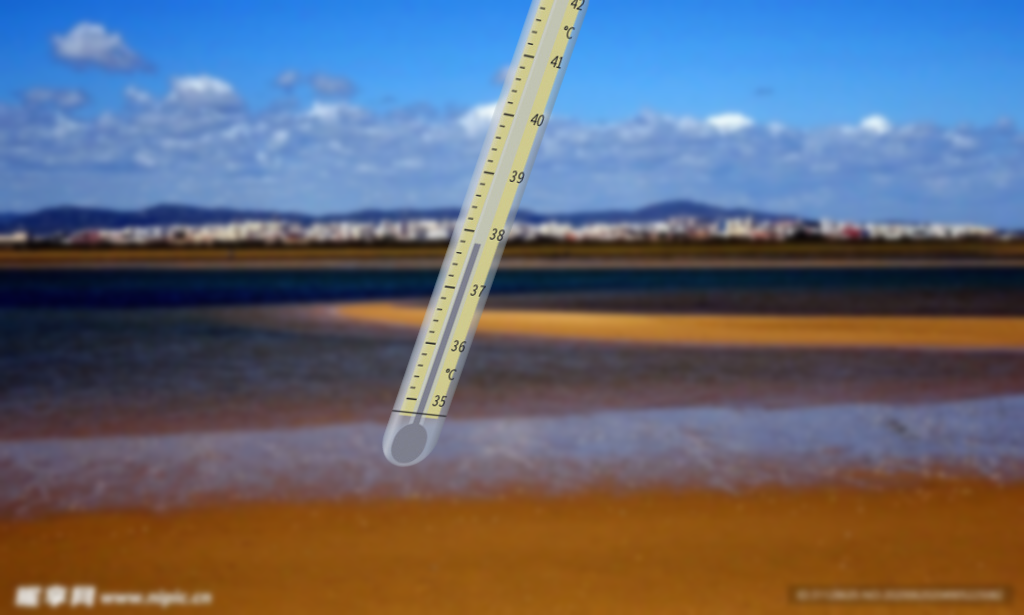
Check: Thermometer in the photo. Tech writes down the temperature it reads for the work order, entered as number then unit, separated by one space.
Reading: 37.8 °C
